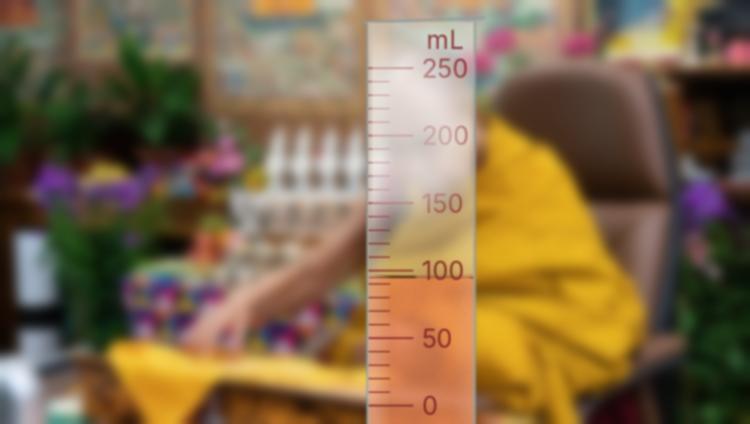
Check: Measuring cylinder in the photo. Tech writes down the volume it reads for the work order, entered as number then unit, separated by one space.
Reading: 95 mL
